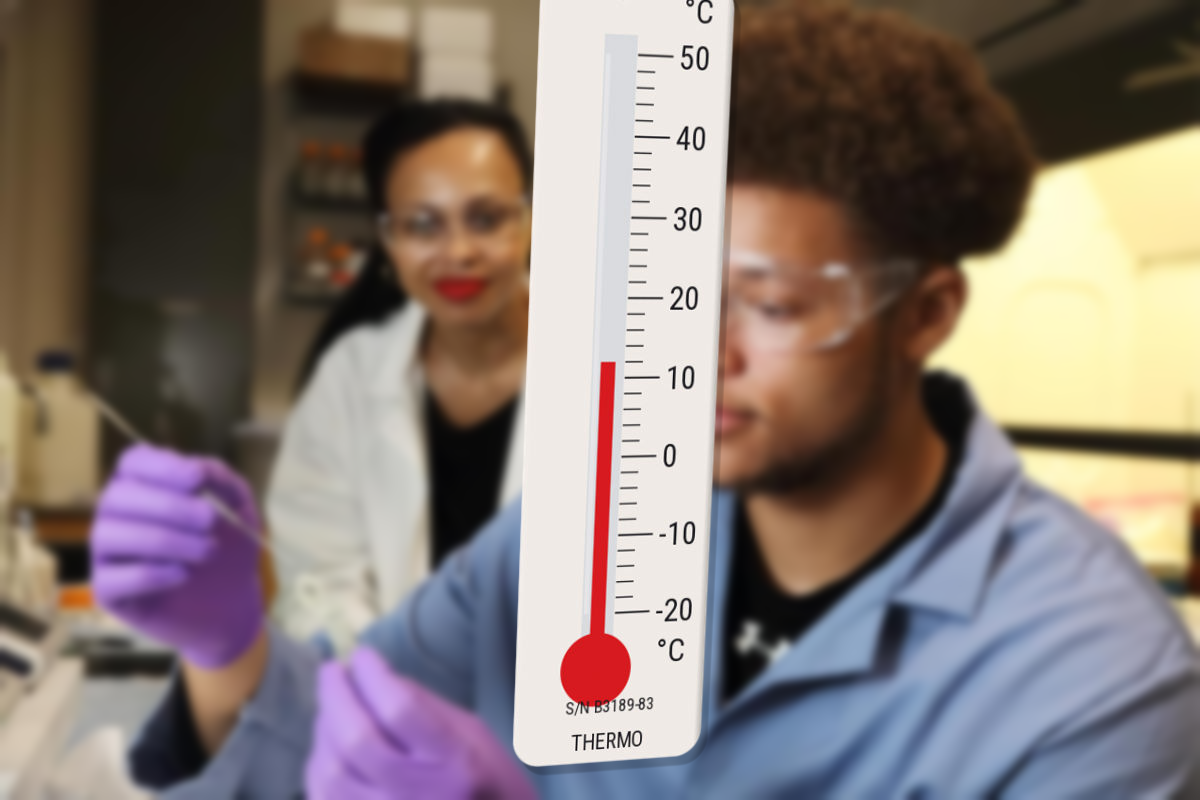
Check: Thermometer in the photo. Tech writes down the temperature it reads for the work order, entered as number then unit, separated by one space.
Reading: 12 °C
